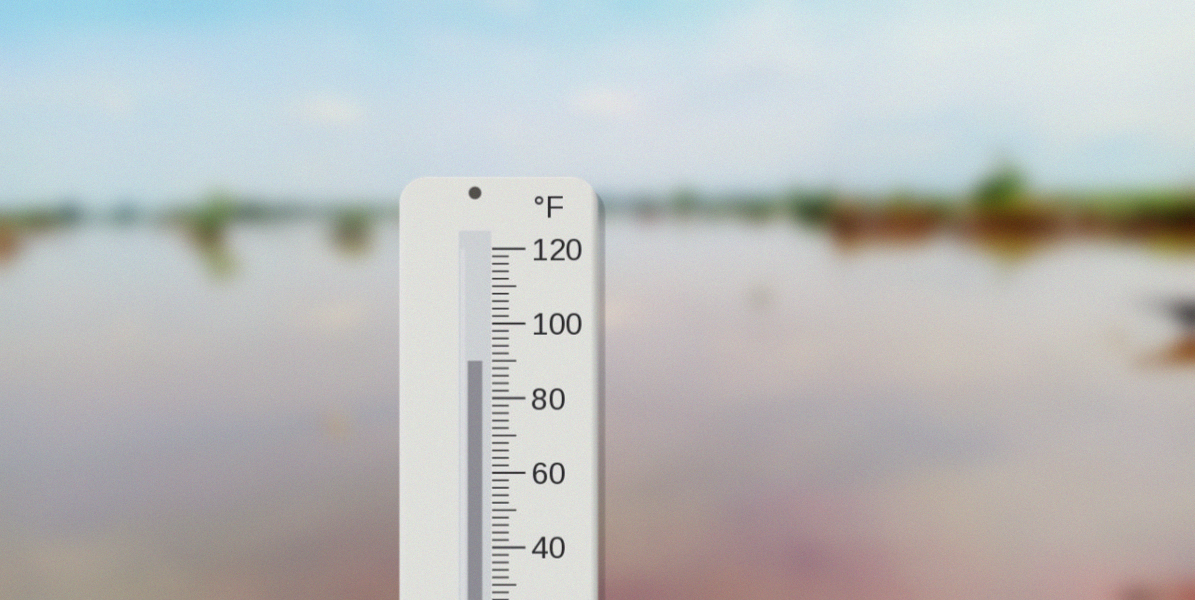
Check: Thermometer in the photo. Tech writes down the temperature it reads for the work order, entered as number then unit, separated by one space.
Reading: 90 °F
